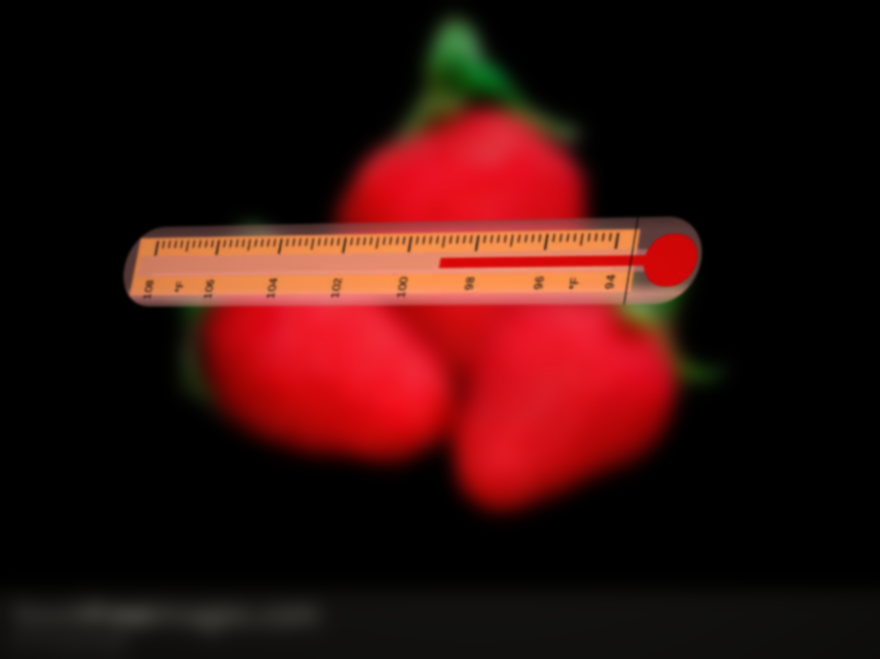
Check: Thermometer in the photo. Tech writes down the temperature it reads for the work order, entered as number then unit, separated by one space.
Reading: 99 °F
